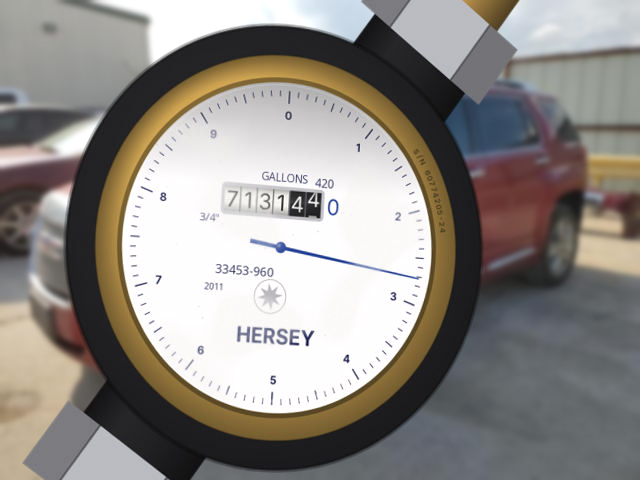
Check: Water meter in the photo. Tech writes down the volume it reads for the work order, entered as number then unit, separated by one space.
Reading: 7131442.7 gal
